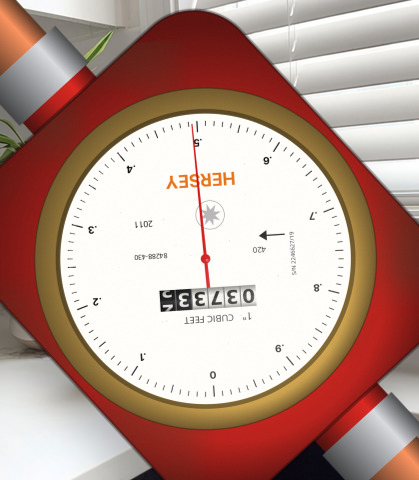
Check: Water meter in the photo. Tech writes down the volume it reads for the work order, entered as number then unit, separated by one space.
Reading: 37332.49 ft³
